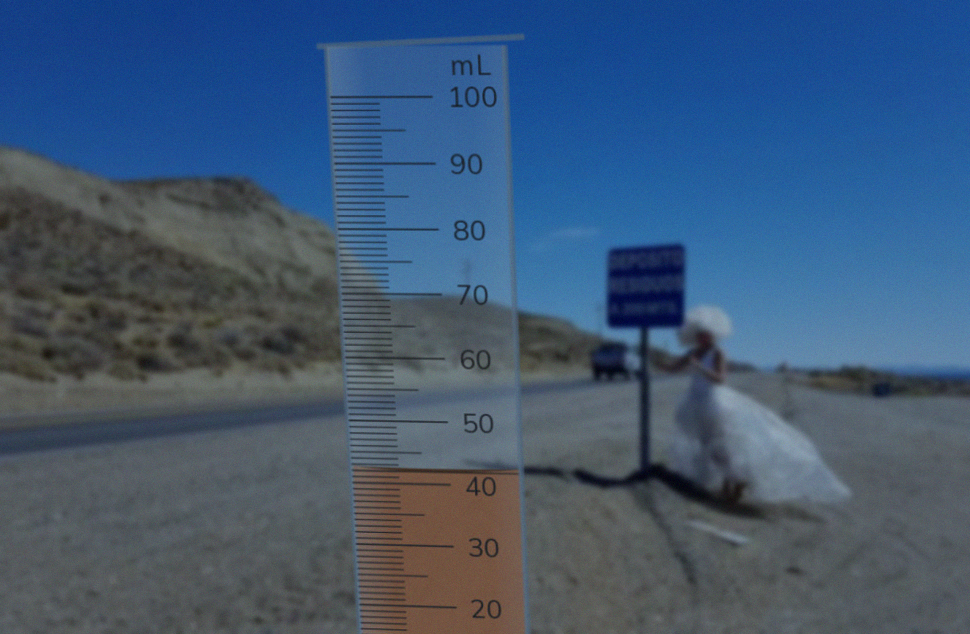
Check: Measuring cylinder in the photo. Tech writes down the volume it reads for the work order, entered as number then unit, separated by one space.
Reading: 42 mL
